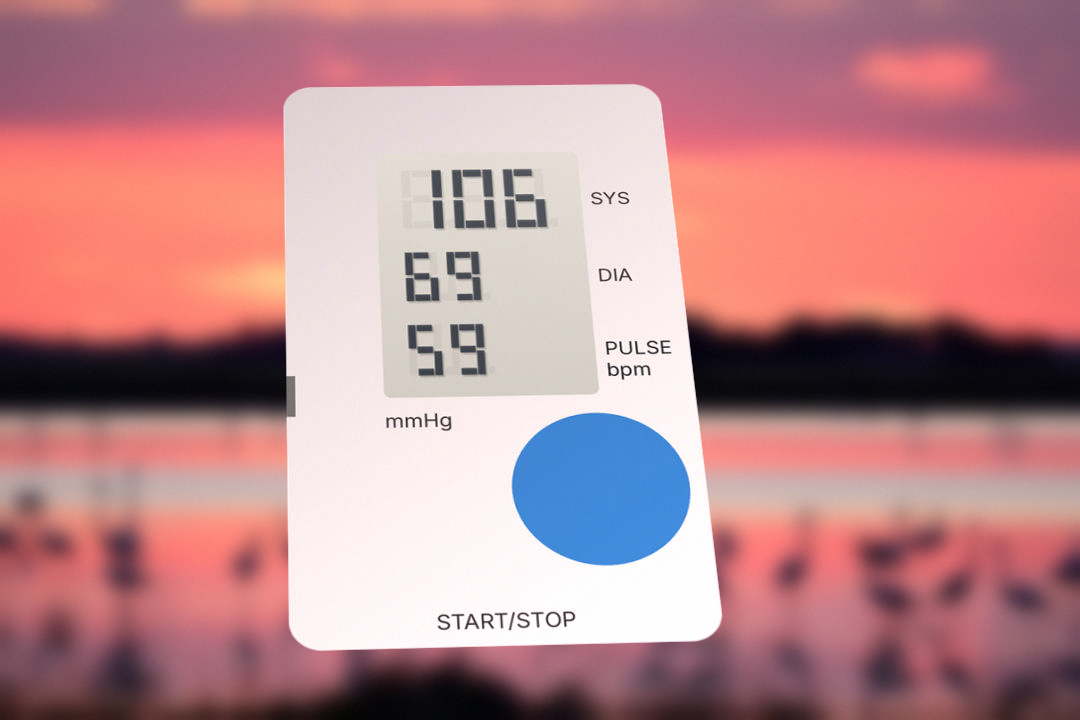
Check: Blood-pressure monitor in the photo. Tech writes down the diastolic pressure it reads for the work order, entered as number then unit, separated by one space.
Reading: 69 mmHg
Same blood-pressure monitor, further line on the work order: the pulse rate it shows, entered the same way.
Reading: 59 bpm
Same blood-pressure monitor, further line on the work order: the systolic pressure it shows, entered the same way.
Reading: 106 mmHg
